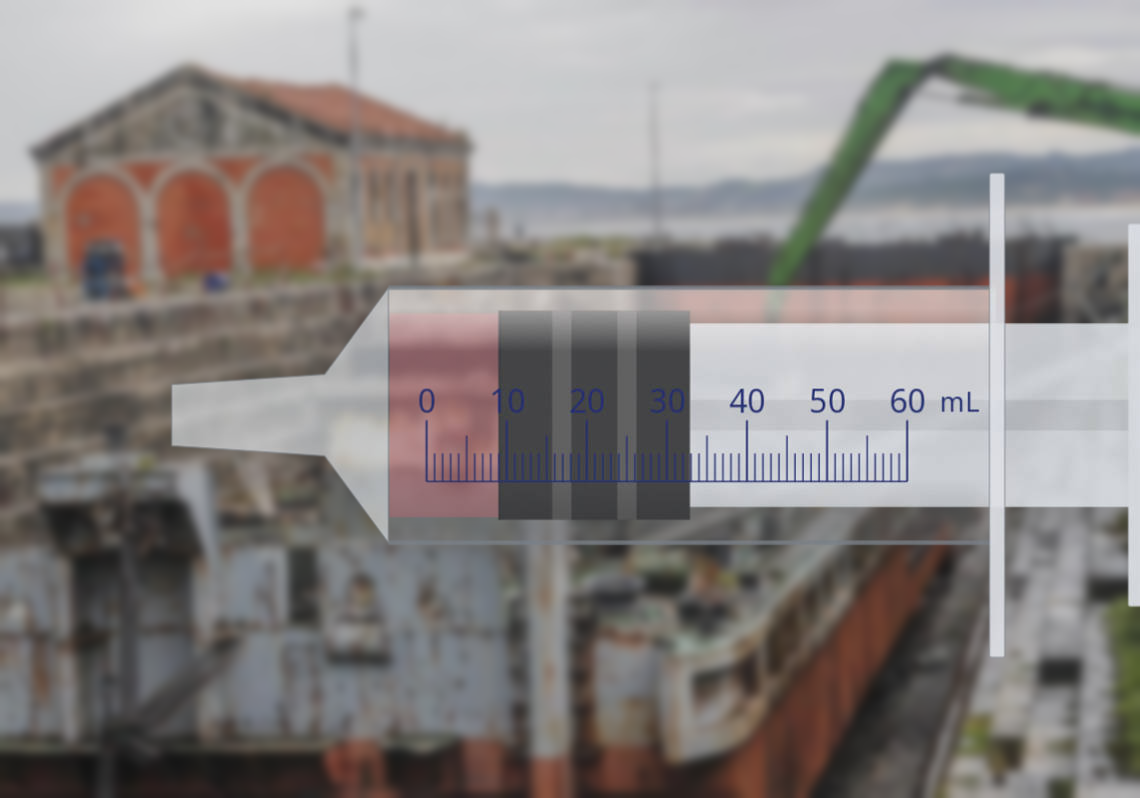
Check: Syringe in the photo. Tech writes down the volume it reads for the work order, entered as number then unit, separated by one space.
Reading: 9 mL
